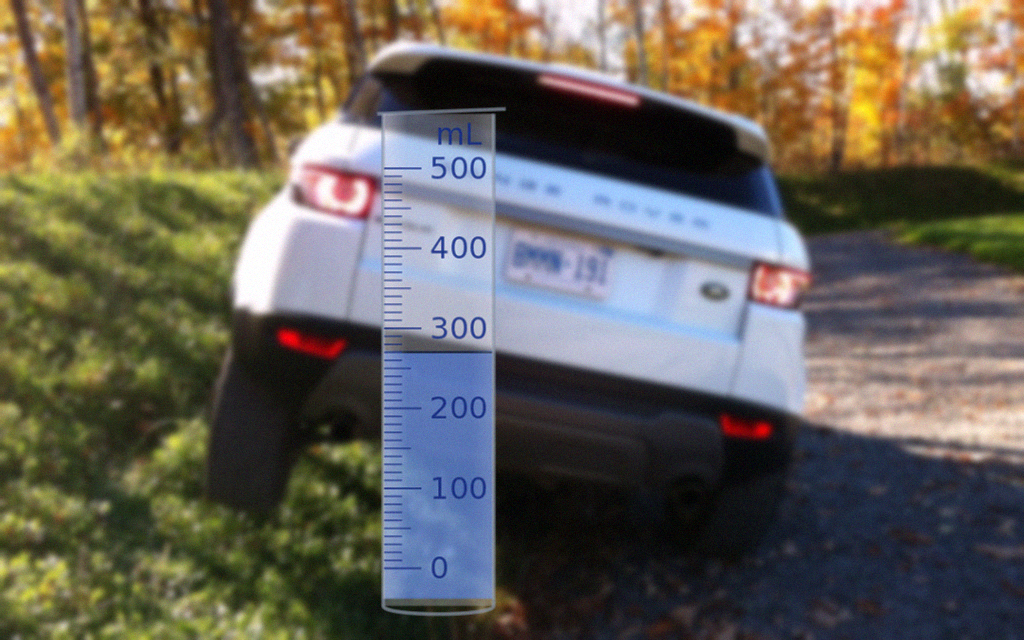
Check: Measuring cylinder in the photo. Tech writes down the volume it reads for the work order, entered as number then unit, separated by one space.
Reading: 270 mL
